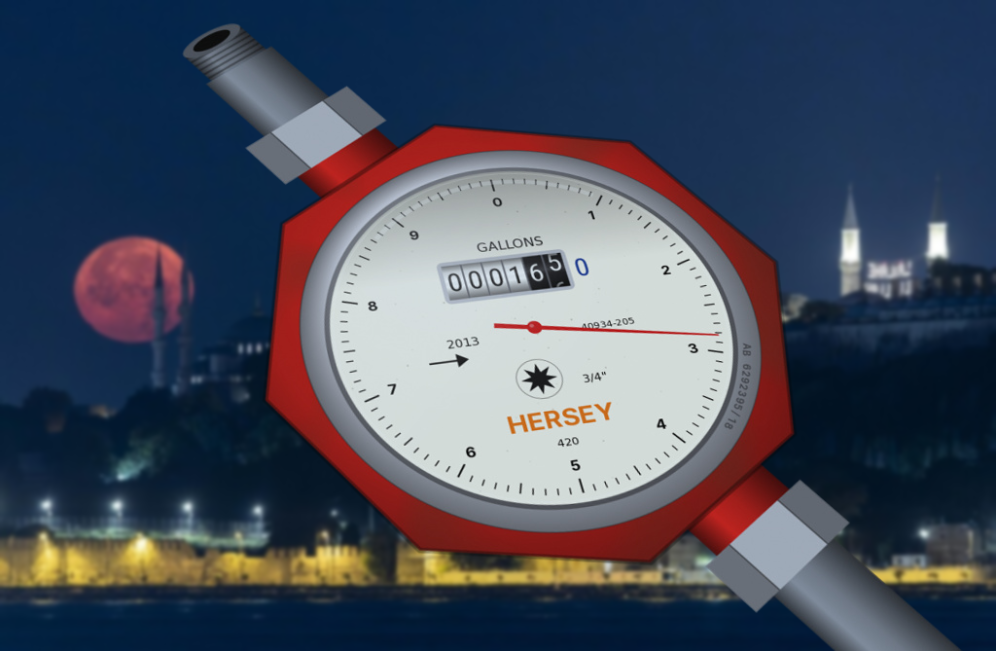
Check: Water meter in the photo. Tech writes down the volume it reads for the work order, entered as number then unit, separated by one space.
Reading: 1652.8 gal
